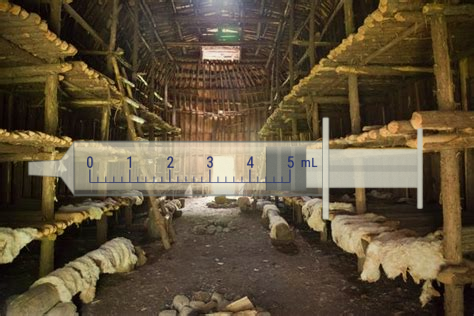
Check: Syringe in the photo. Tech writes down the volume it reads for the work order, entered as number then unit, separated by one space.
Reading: 4.4 mL
